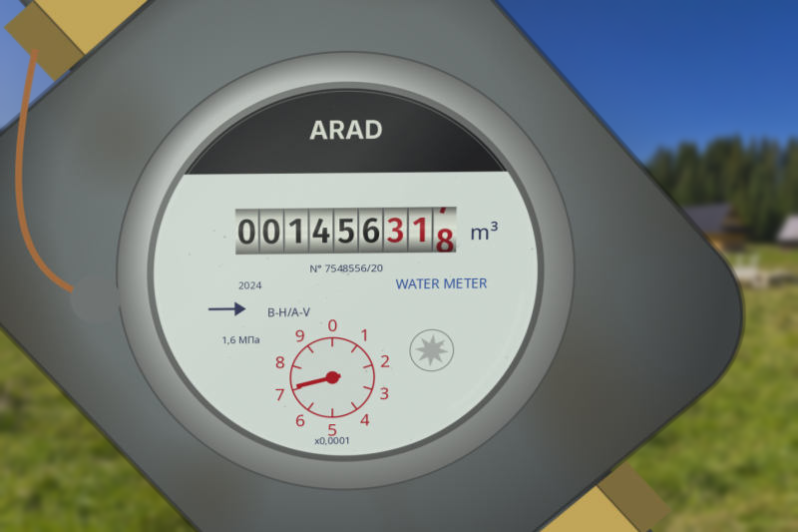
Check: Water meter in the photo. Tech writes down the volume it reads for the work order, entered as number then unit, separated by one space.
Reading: 1456.3177 m³
